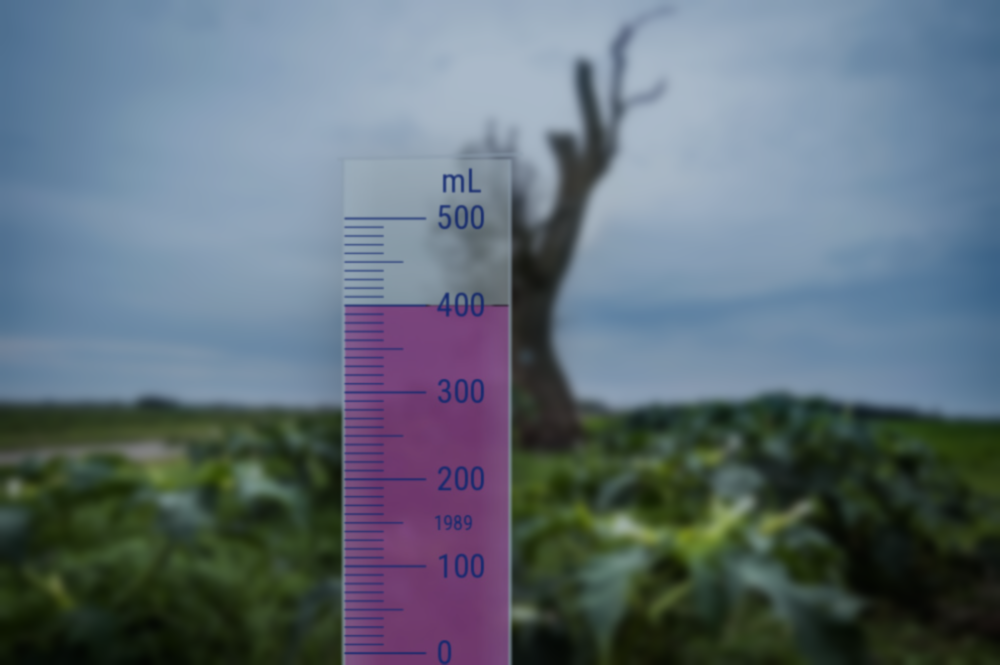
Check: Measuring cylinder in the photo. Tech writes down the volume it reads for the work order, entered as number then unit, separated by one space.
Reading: 400 mL
